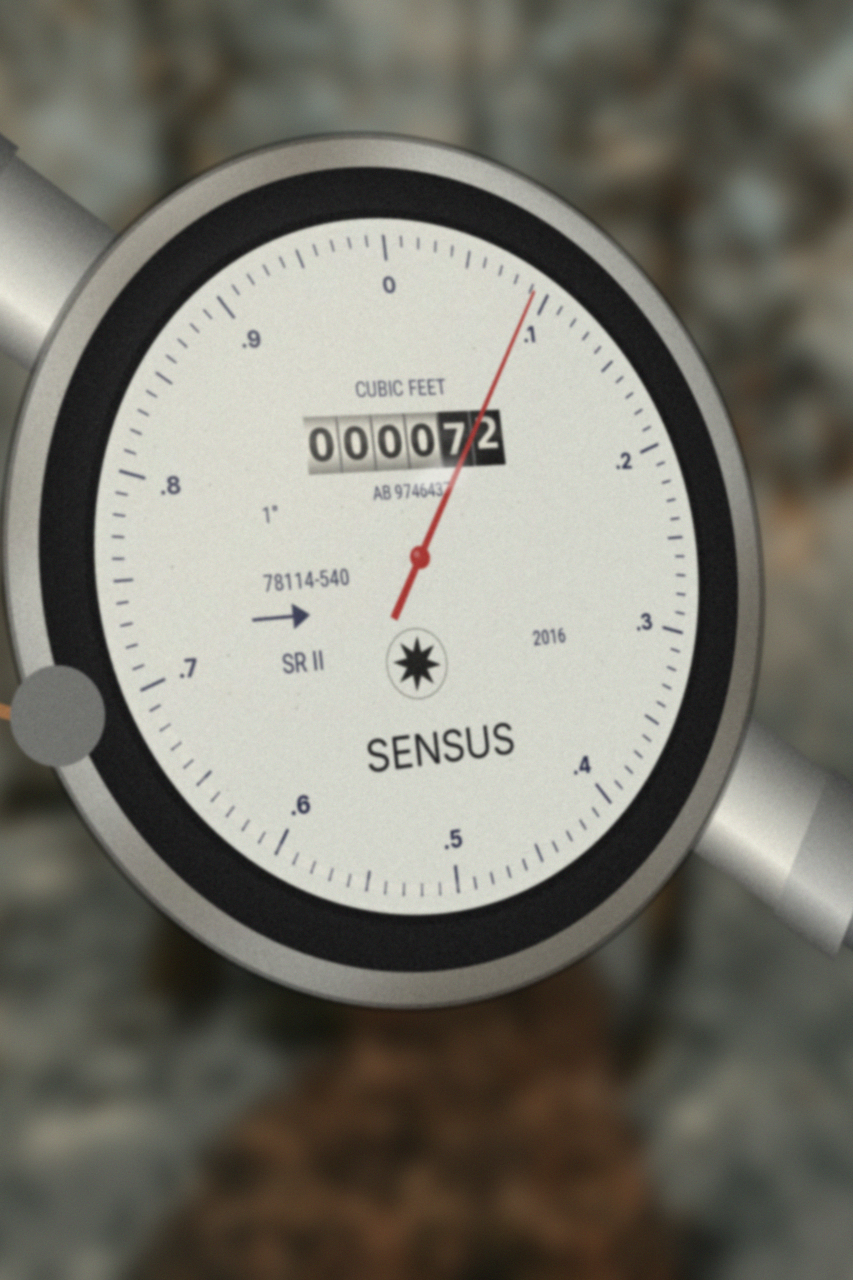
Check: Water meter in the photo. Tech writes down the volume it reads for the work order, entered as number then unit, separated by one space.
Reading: 72.09 ft³
